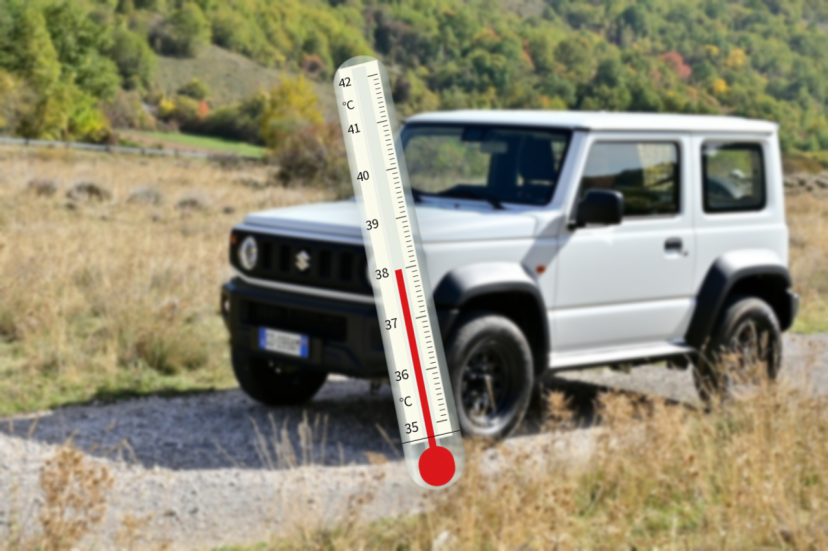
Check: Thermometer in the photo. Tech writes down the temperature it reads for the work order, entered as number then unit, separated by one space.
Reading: 38 °C
